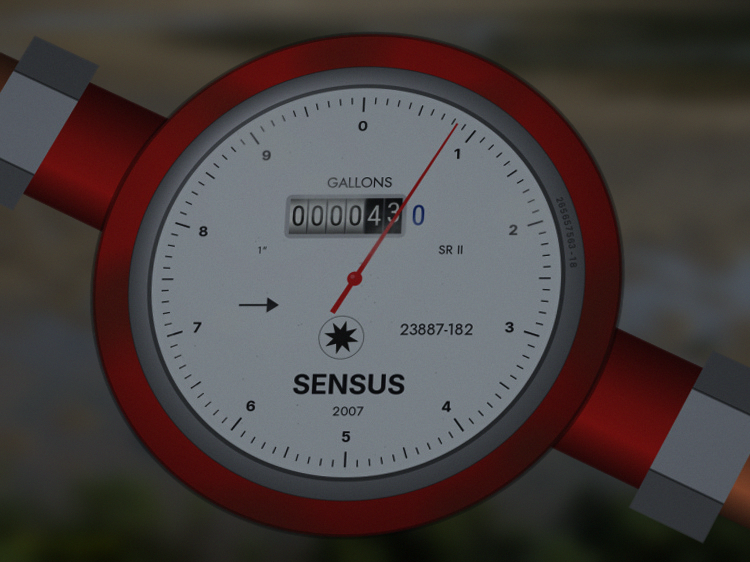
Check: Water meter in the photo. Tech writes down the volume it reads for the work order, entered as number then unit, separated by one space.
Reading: 430.8 gal
